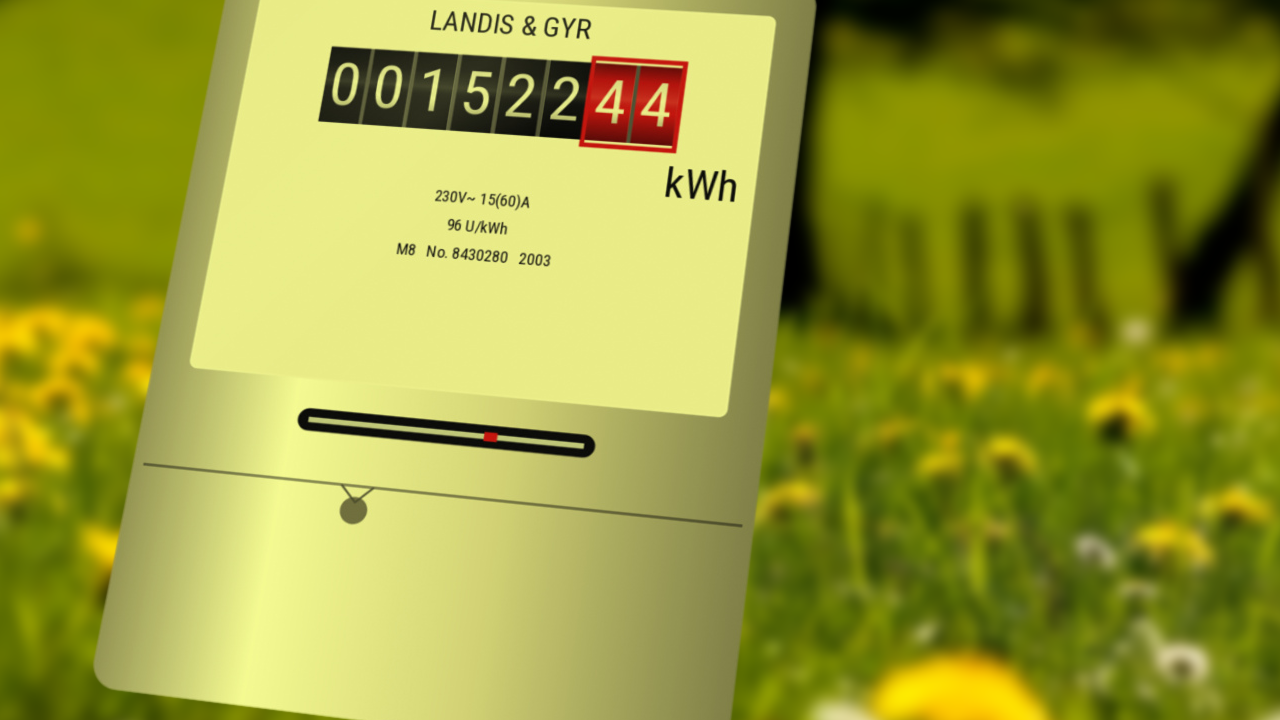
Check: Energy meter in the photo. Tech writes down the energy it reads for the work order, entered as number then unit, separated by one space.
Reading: 1522.44 kWh
